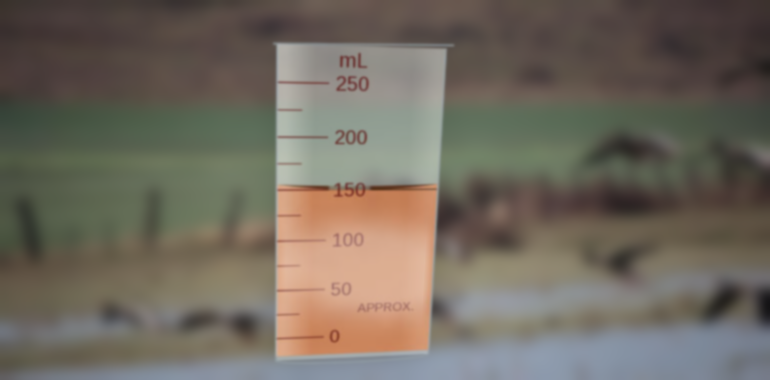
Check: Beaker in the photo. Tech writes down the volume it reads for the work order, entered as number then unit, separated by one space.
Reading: 150 mL
